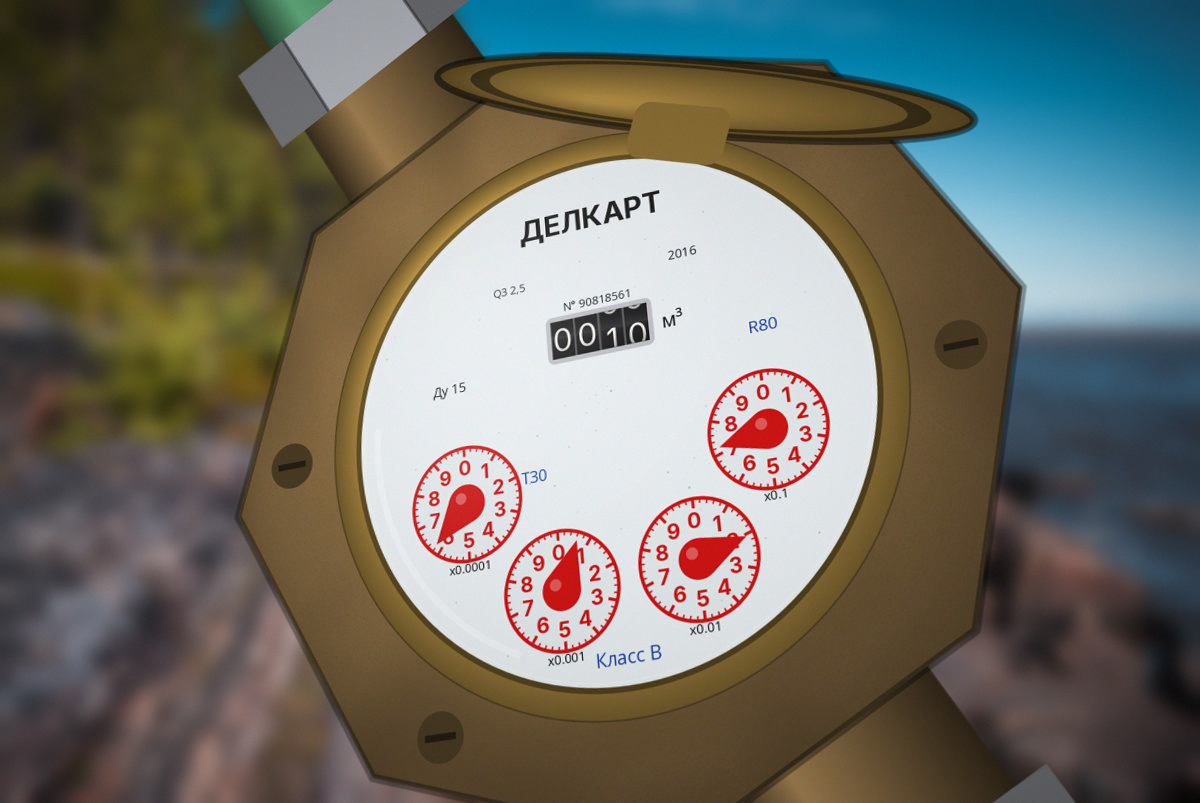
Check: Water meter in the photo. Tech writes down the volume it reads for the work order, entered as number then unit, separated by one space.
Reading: 9.7206 m³
